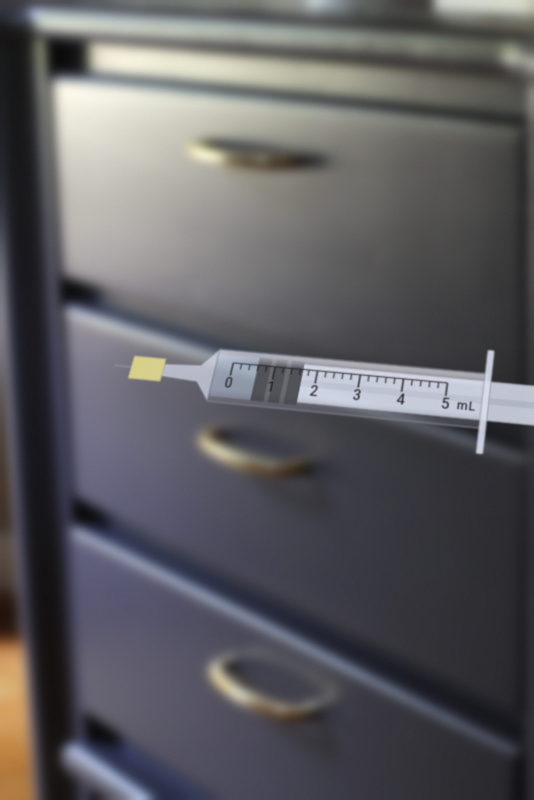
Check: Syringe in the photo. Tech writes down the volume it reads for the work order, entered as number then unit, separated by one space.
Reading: 0.6 mL
